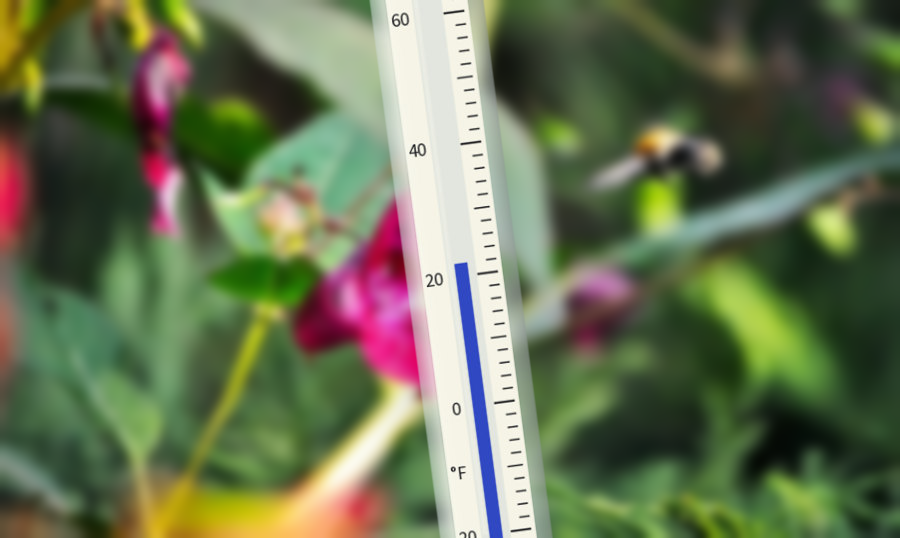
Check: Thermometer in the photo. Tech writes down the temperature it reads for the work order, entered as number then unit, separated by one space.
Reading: 22 °F
